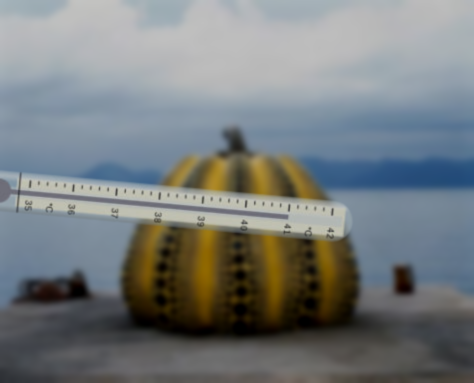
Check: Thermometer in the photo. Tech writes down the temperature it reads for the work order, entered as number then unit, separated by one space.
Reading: 41 °C
